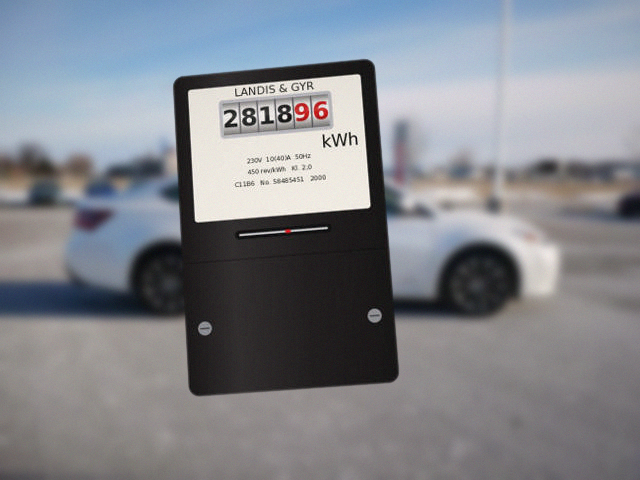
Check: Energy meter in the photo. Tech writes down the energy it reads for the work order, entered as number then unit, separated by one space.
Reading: 2818.96 kWh
